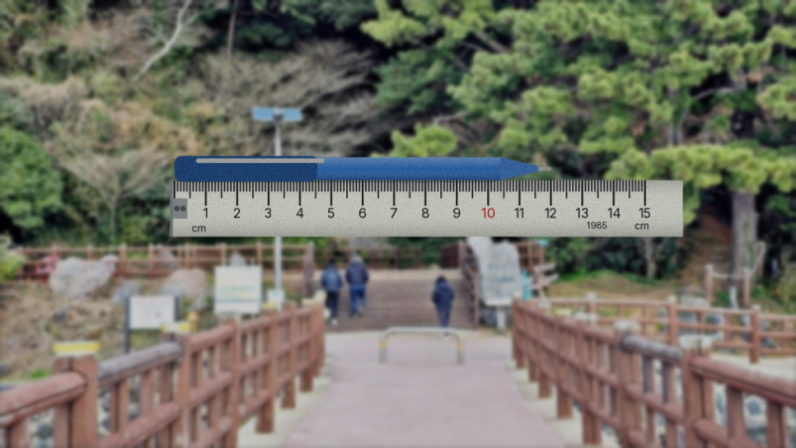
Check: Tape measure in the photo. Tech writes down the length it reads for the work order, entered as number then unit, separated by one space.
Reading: 12 cm
